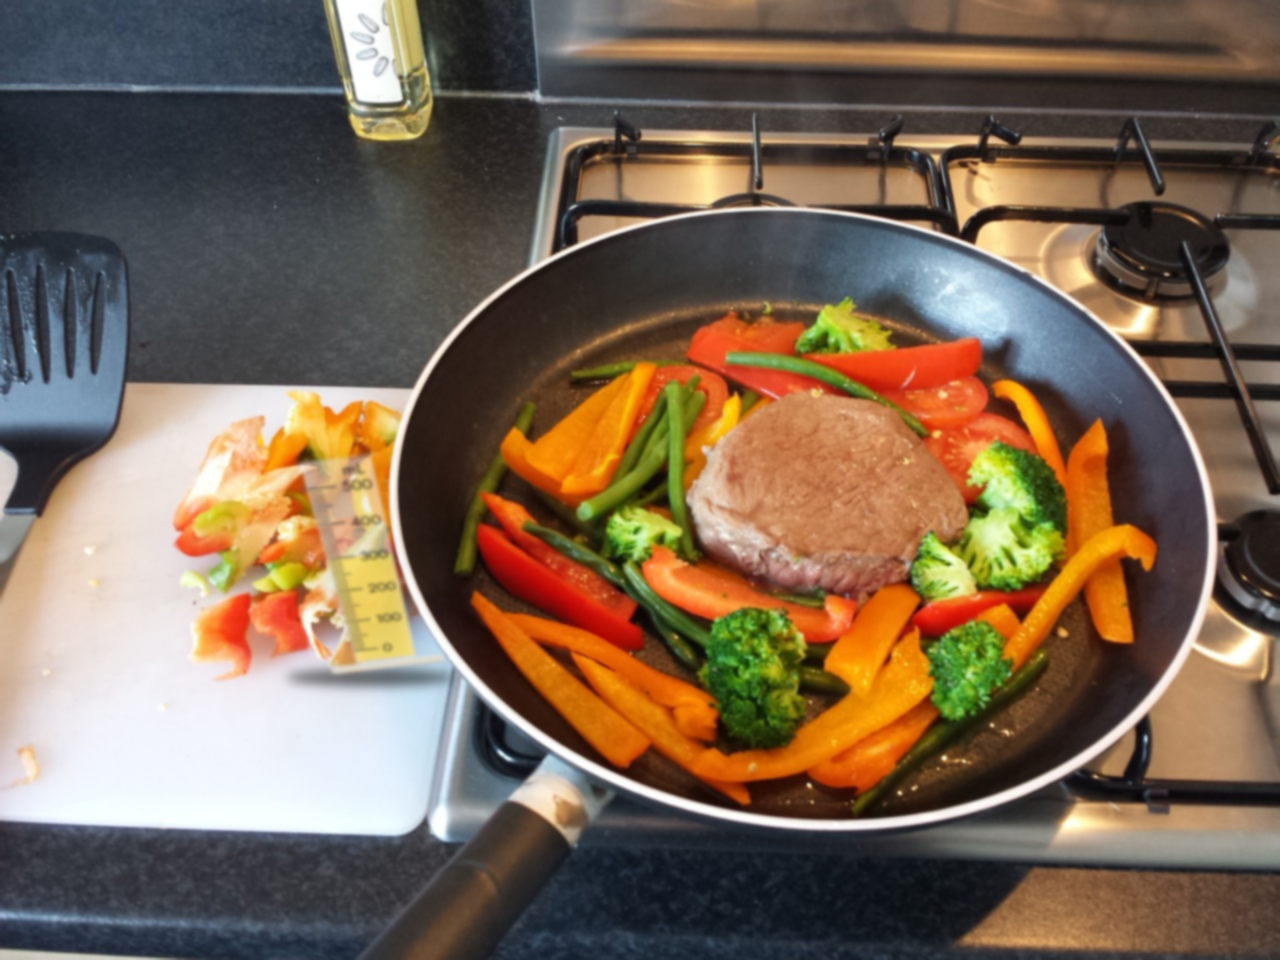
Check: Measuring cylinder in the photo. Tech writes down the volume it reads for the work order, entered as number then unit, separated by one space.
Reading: 300 mL
